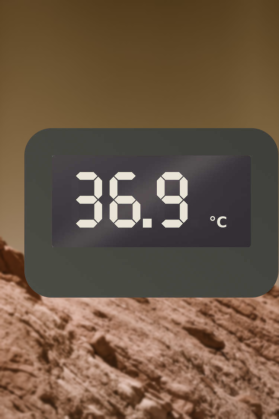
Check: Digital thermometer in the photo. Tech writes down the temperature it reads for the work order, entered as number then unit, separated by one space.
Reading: 36.9 °C
